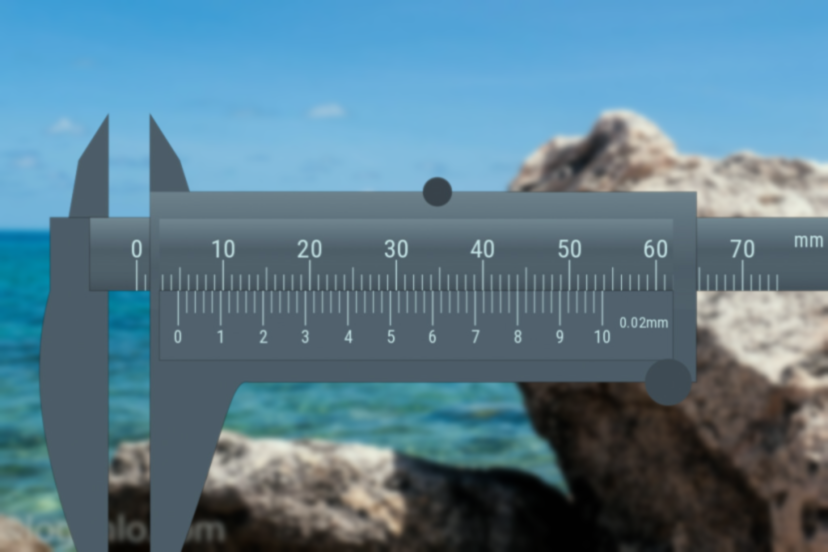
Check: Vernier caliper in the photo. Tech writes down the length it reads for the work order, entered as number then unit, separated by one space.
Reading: 4.8 mm
